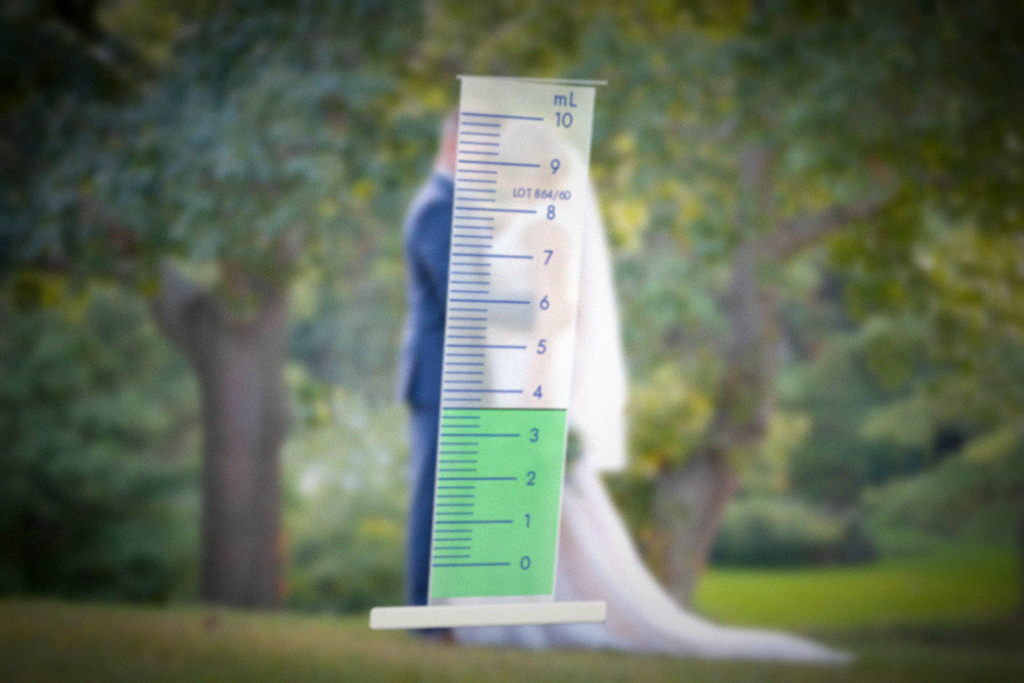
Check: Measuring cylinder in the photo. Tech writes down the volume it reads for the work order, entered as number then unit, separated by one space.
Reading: 3.6 mL
